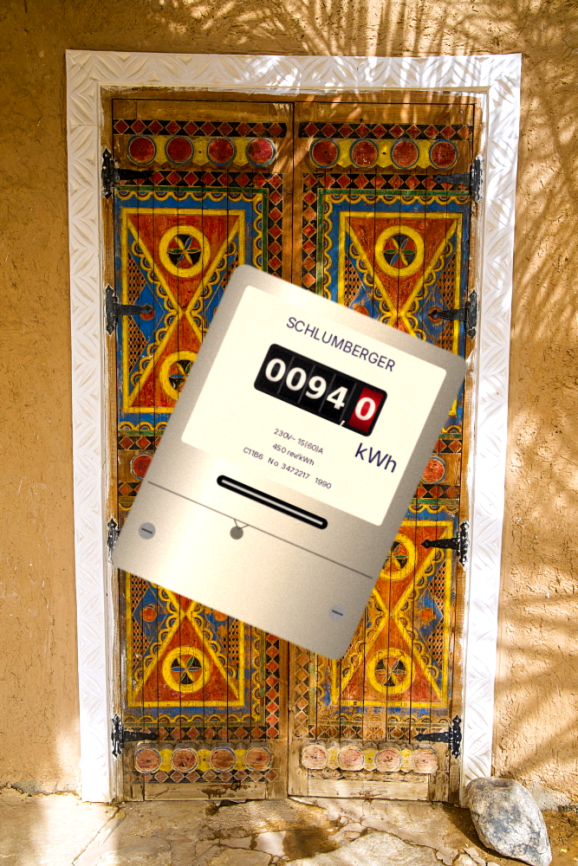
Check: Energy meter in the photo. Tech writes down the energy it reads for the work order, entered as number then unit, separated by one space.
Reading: 94.0 kWh
